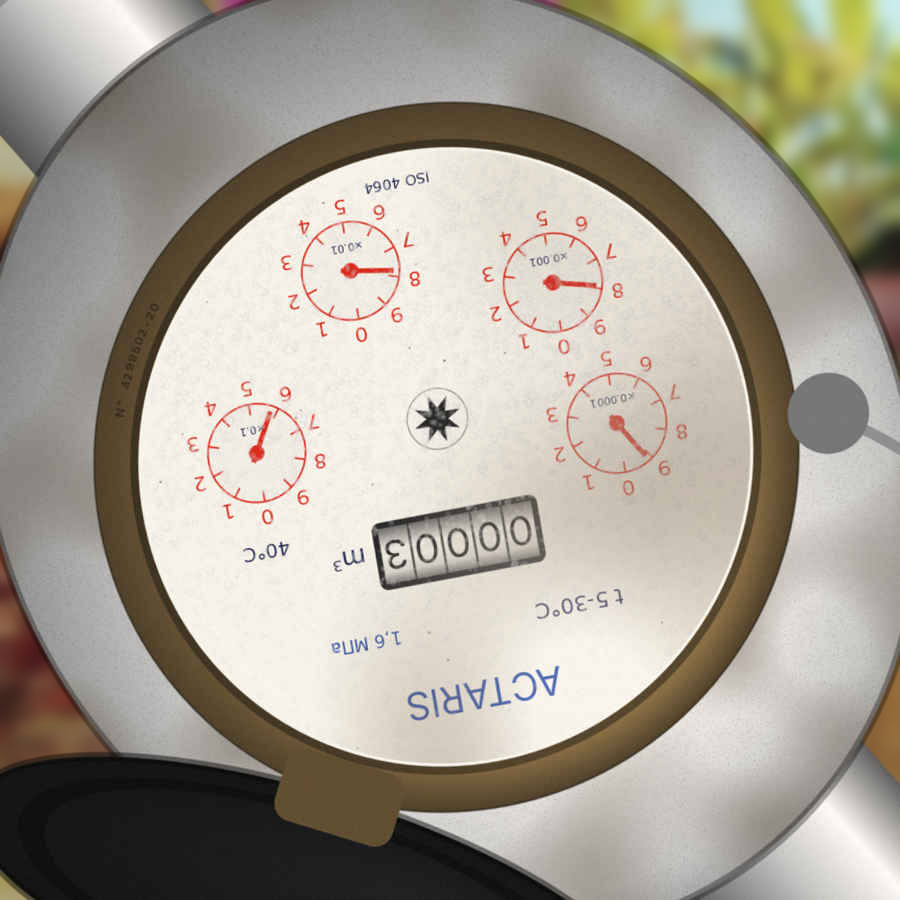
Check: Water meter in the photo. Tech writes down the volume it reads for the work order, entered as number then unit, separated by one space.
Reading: 3.5779 m³
